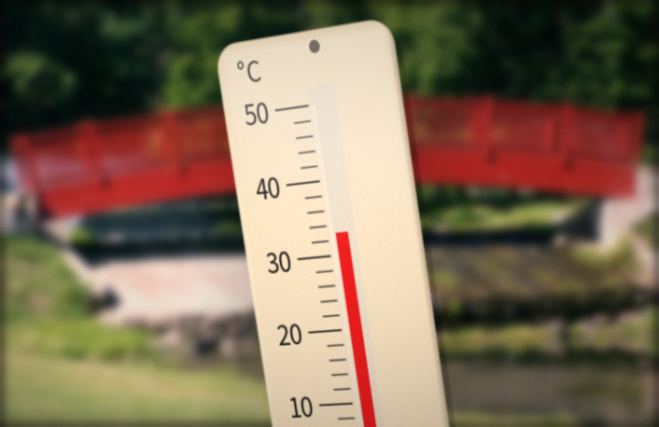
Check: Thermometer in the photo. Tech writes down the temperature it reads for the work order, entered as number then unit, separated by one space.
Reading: 33 °C
